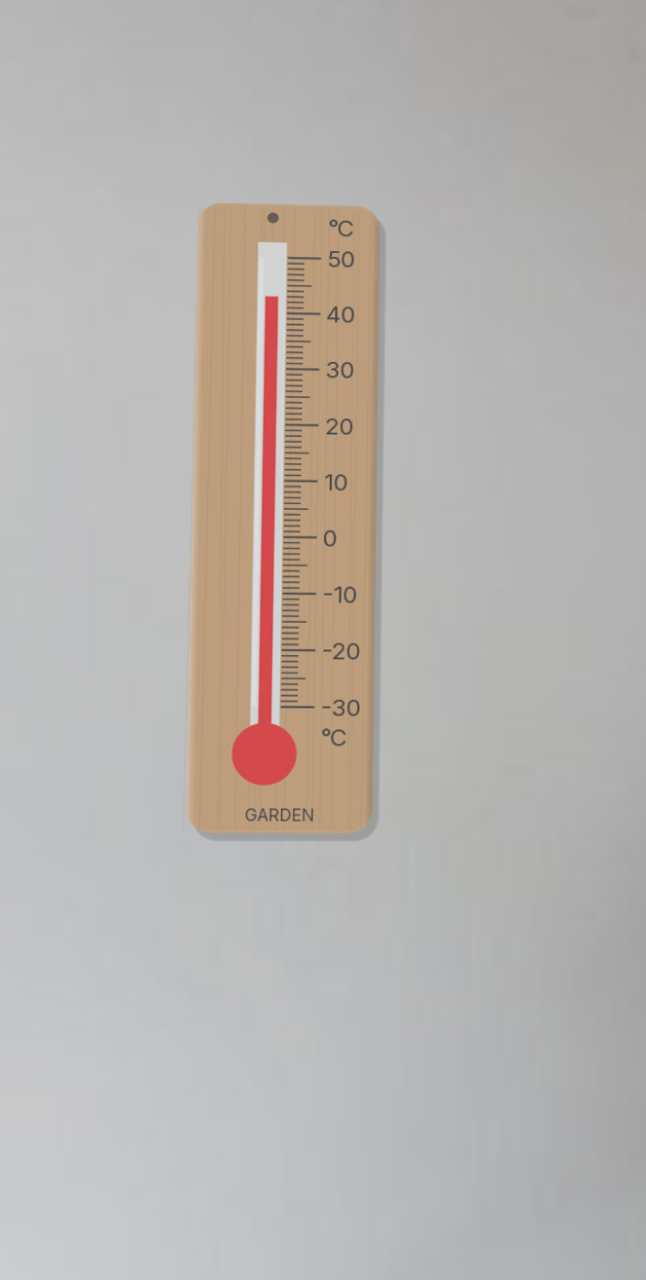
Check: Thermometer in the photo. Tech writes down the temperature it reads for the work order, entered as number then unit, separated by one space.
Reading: 43 °C
